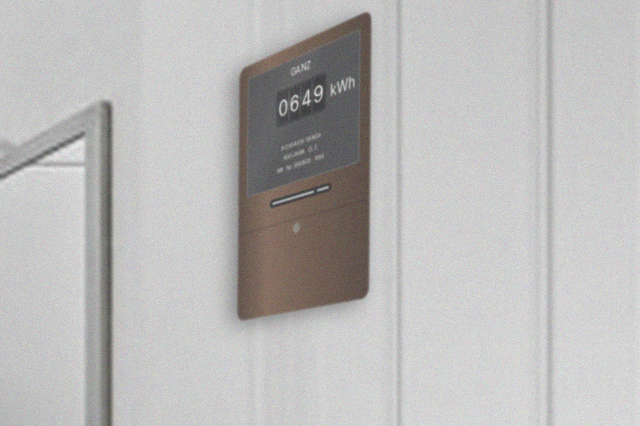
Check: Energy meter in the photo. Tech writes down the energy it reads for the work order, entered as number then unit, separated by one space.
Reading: 649 kWh
